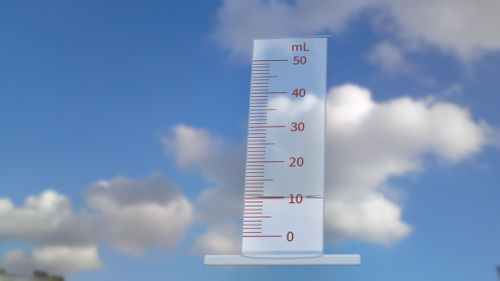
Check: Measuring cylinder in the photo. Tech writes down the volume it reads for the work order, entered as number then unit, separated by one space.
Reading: 10 mL
